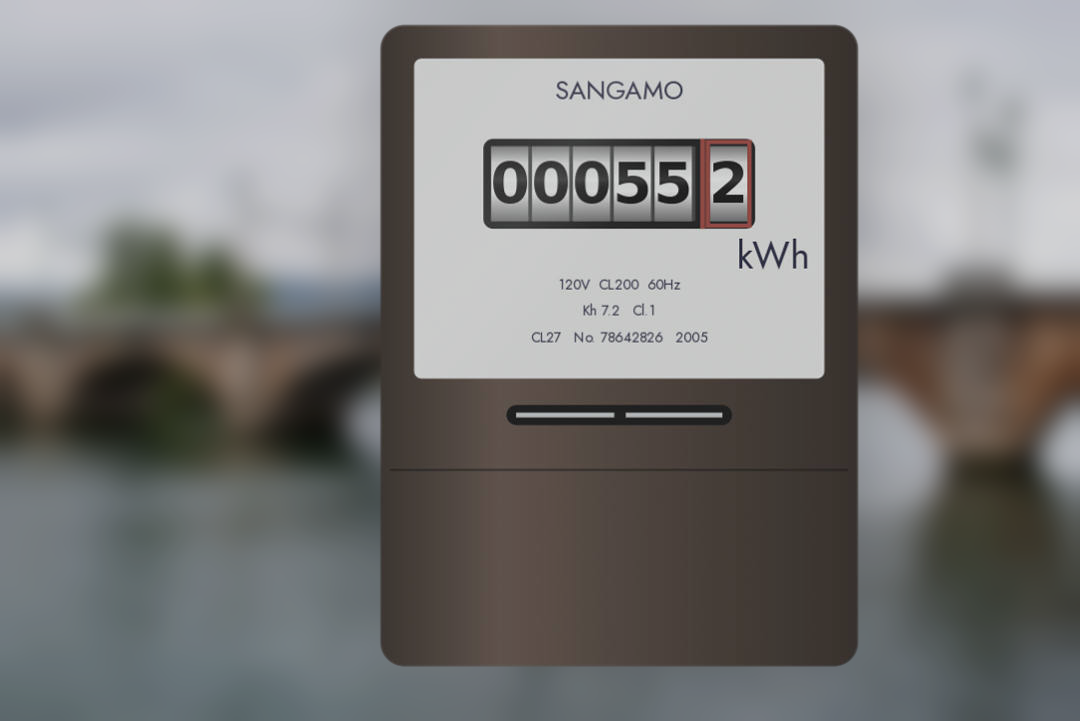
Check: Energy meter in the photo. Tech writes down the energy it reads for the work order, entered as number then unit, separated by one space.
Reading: 55.2 kWh
